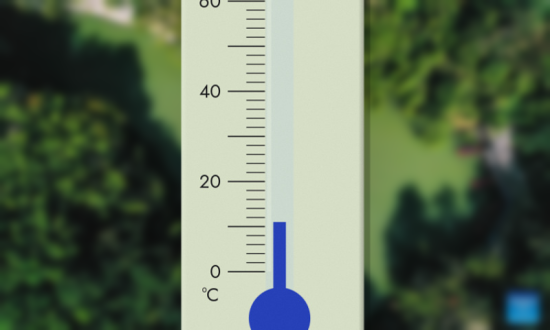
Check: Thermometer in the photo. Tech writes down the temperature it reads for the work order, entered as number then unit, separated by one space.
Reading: 11 °C
